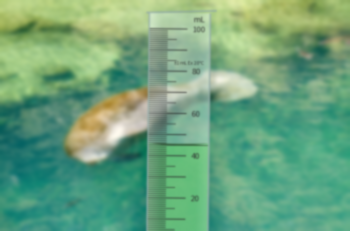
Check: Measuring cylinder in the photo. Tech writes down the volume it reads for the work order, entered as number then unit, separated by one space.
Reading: 45 mL
